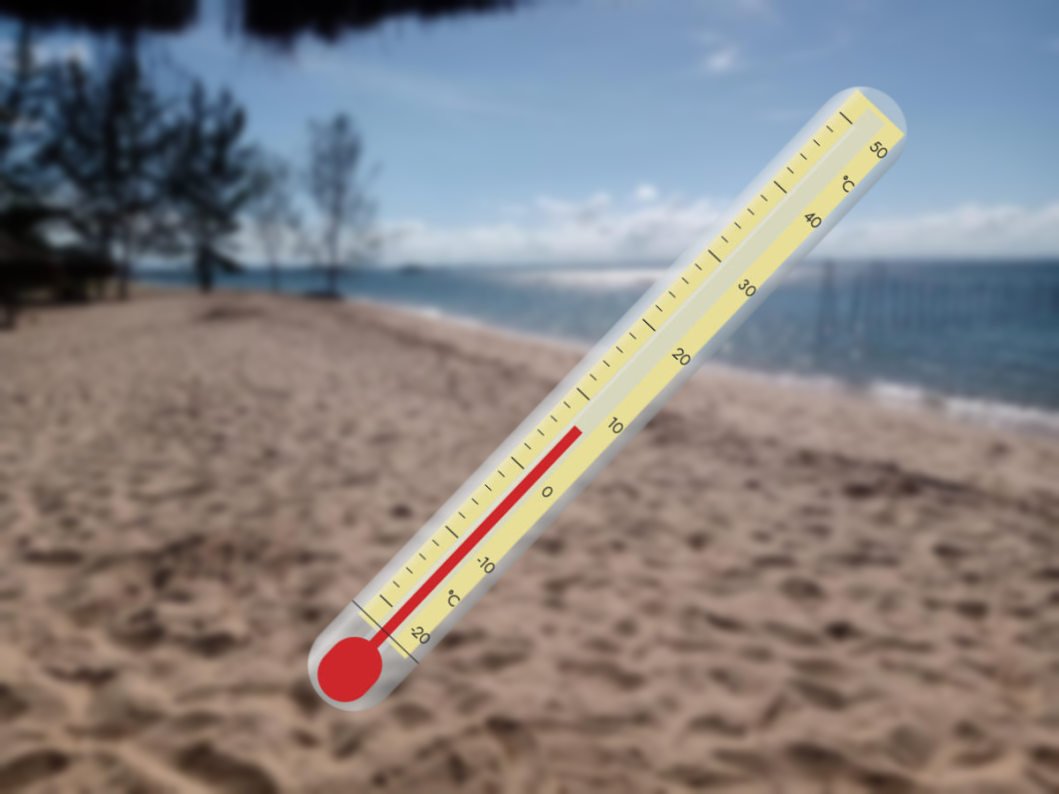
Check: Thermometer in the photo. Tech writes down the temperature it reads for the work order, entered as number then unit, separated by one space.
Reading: 7 °C
